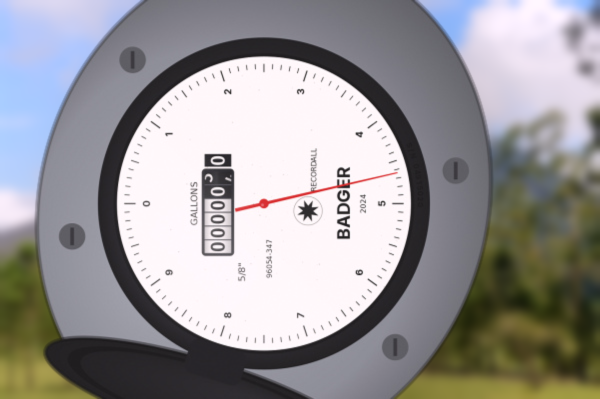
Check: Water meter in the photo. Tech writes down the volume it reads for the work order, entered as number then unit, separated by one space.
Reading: 34.6 gal
